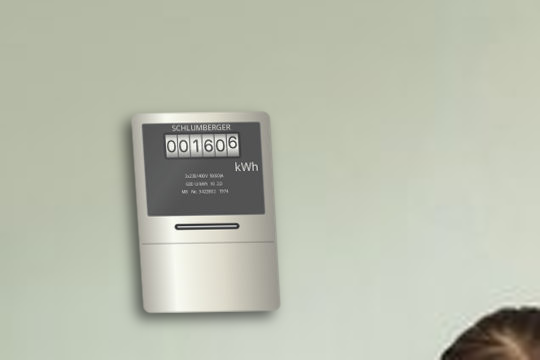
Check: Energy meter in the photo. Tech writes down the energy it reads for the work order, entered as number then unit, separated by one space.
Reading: 1606 kWh
